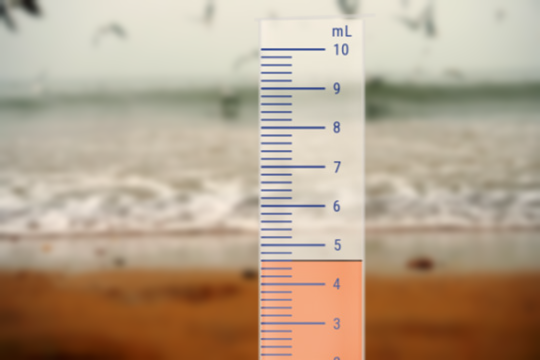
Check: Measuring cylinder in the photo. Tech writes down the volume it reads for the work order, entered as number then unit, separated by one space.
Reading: 4.6 mL
